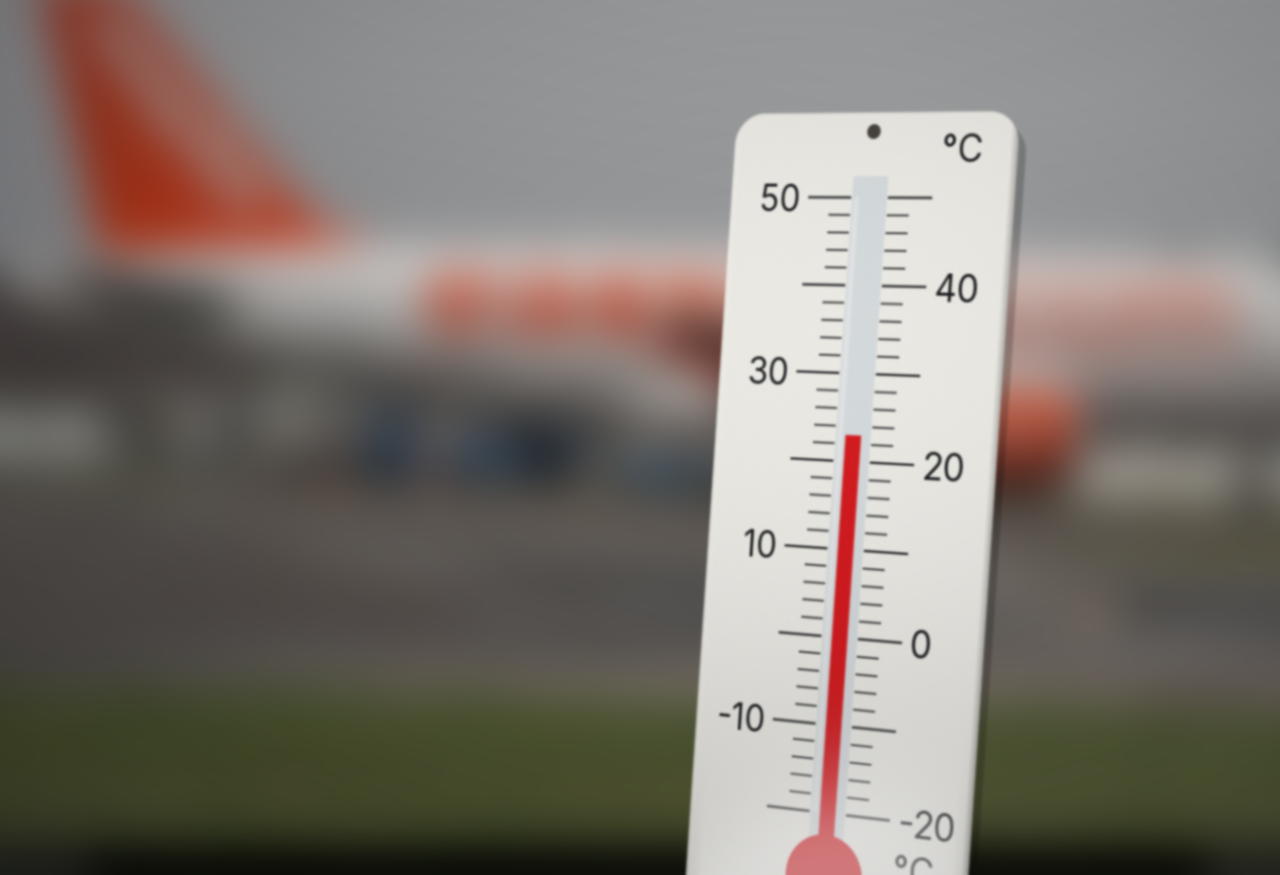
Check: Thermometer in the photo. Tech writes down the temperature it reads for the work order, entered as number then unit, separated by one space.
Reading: 23 °C
